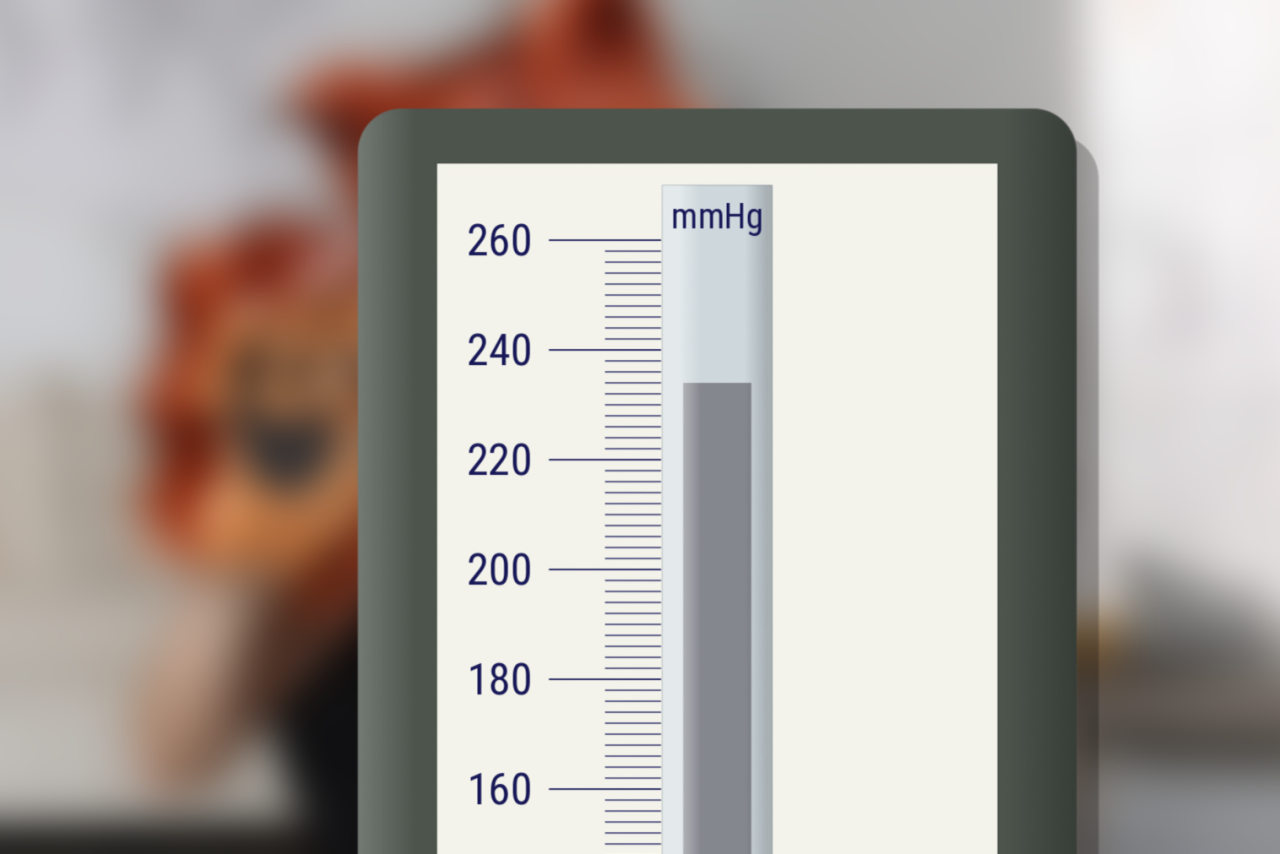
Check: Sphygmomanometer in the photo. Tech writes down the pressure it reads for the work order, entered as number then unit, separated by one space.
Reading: 234 mmHg
